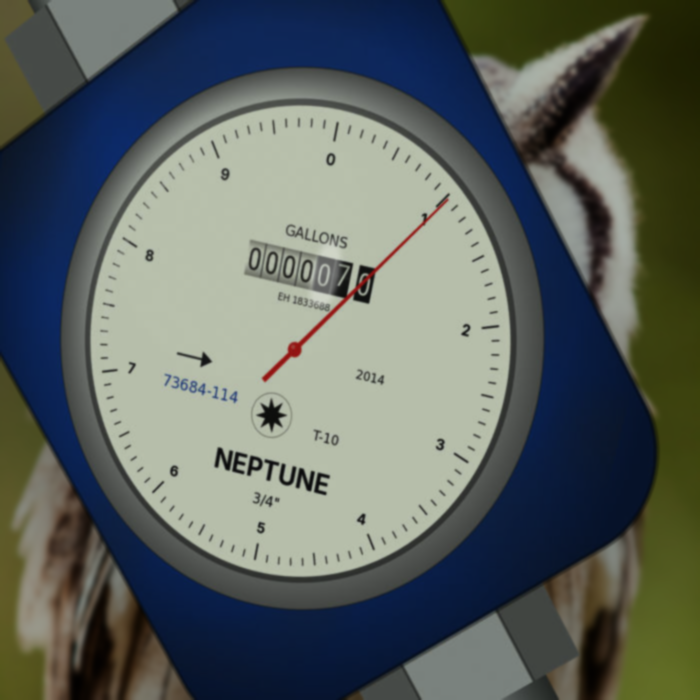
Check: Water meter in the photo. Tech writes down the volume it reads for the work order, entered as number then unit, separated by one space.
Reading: 71.0 gal
